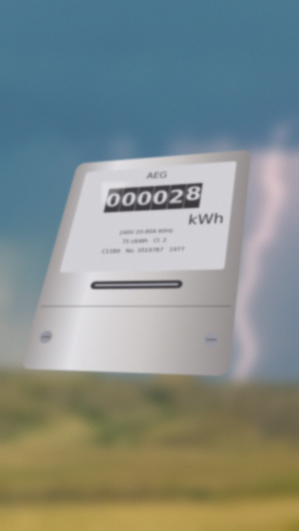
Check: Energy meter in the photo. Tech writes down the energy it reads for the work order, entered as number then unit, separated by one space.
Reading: 28 kWh
